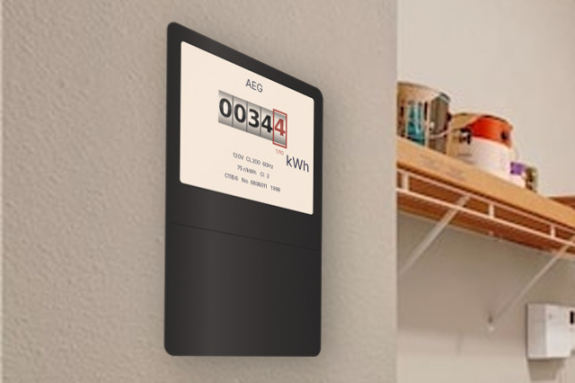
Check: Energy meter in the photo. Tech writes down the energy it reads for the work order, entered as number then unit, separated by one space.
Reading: 34.4 kWh
